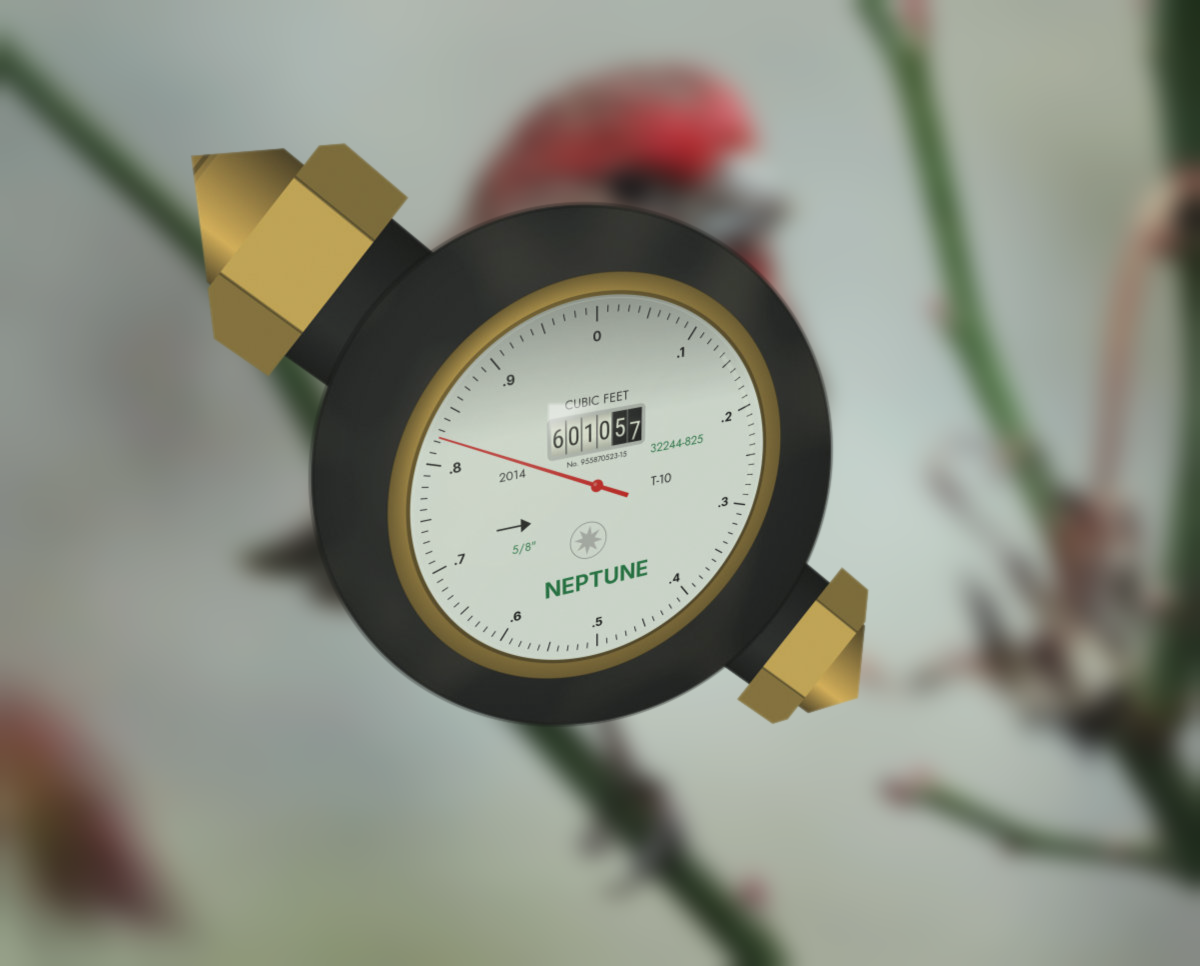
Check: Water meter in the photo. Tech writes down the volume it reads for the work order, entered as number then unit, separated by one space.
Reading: 601056.82 ft³
